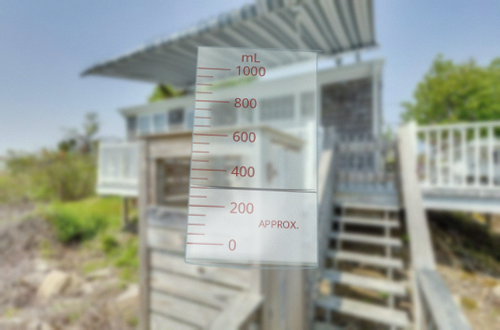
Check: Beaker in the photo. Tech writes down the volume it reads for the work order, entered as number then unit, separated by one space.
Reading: 300 mL
